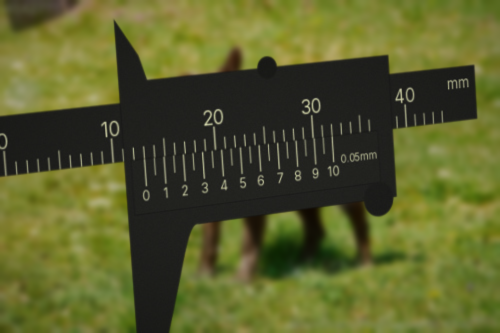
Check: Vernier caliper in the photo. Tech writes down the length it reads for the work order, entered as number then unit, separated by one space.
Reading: 13.0 mm
